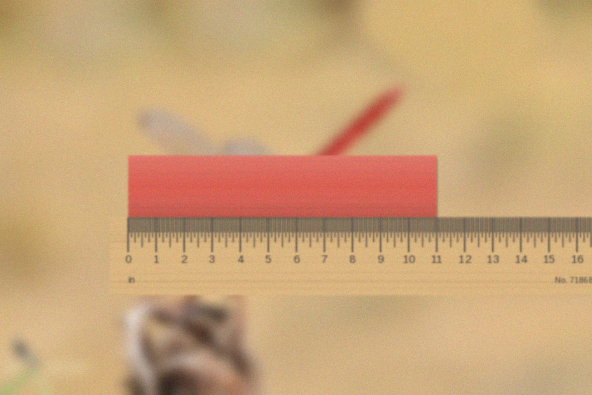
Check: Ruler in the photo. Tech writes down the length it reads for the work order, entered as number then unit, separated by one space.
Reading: 11 in
